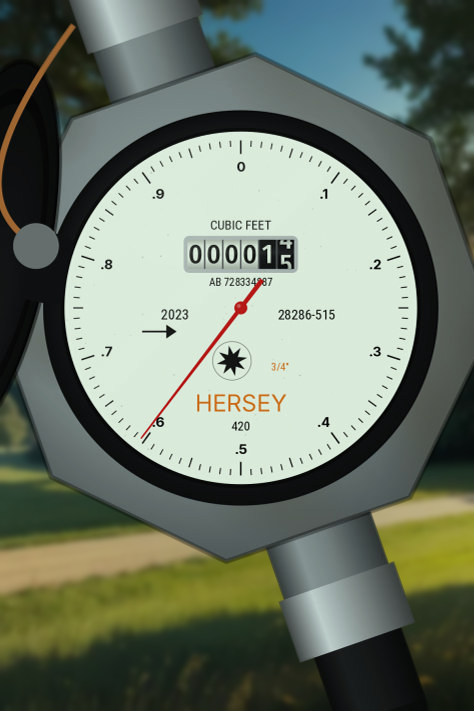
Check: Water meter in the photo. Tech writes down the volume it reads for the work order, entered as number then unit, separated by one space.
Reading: 14.60 ft³
